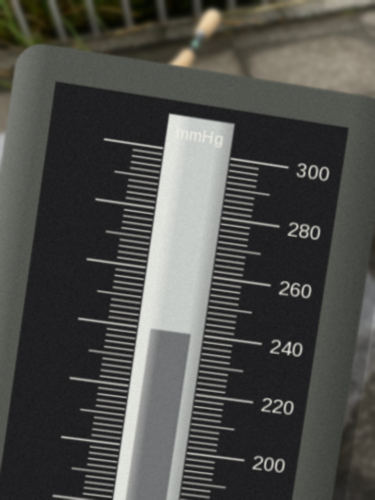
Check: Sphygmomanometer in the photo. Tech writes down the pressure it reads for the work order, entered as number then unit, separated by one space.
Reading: 240 mmHg
